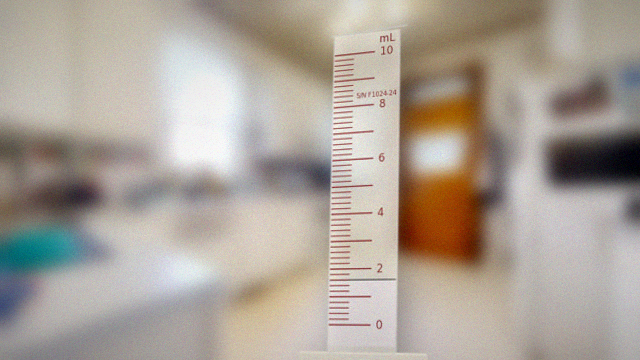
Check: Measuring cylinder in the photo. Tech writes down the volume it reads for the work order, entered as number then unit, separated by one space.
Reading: 1.6 mL
